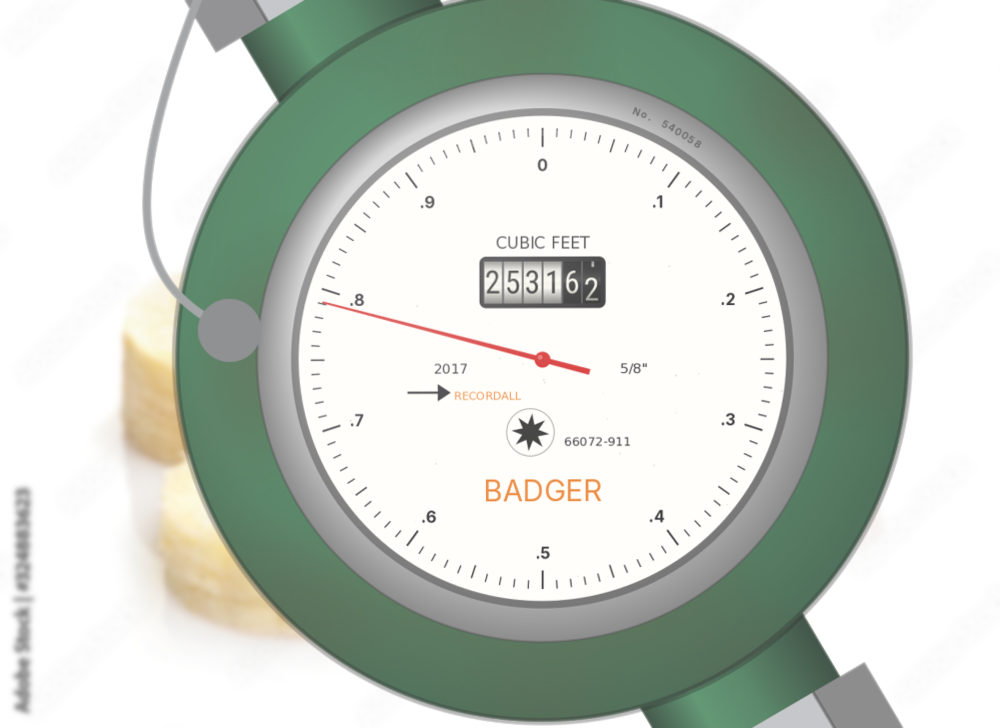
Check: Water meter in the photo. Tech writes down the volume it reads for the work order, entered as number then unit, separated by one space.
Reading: 253161.79 ft³
